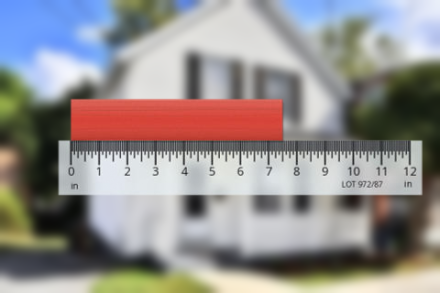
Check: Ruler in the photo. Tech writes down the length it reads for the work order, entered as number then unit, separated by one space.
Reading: 7.5 in
